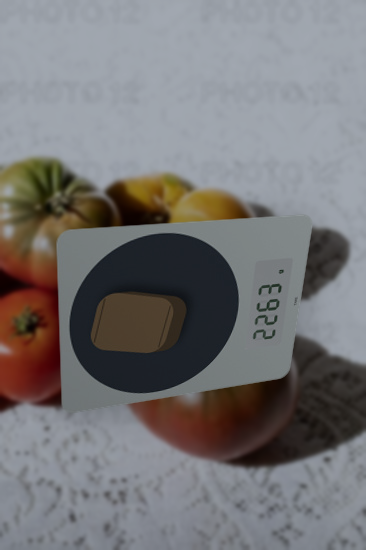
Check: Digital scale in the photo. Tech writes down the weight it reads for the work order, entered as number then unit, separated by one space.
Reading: 2263 g
